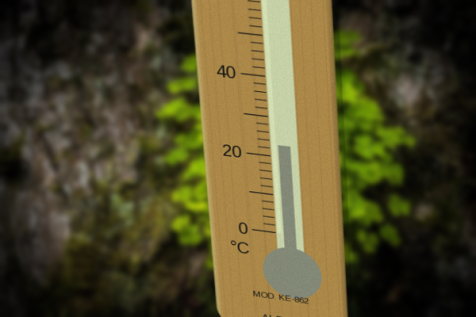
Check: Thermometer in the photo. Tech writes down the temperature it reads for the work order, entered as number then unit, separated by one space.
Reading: 23 °C
